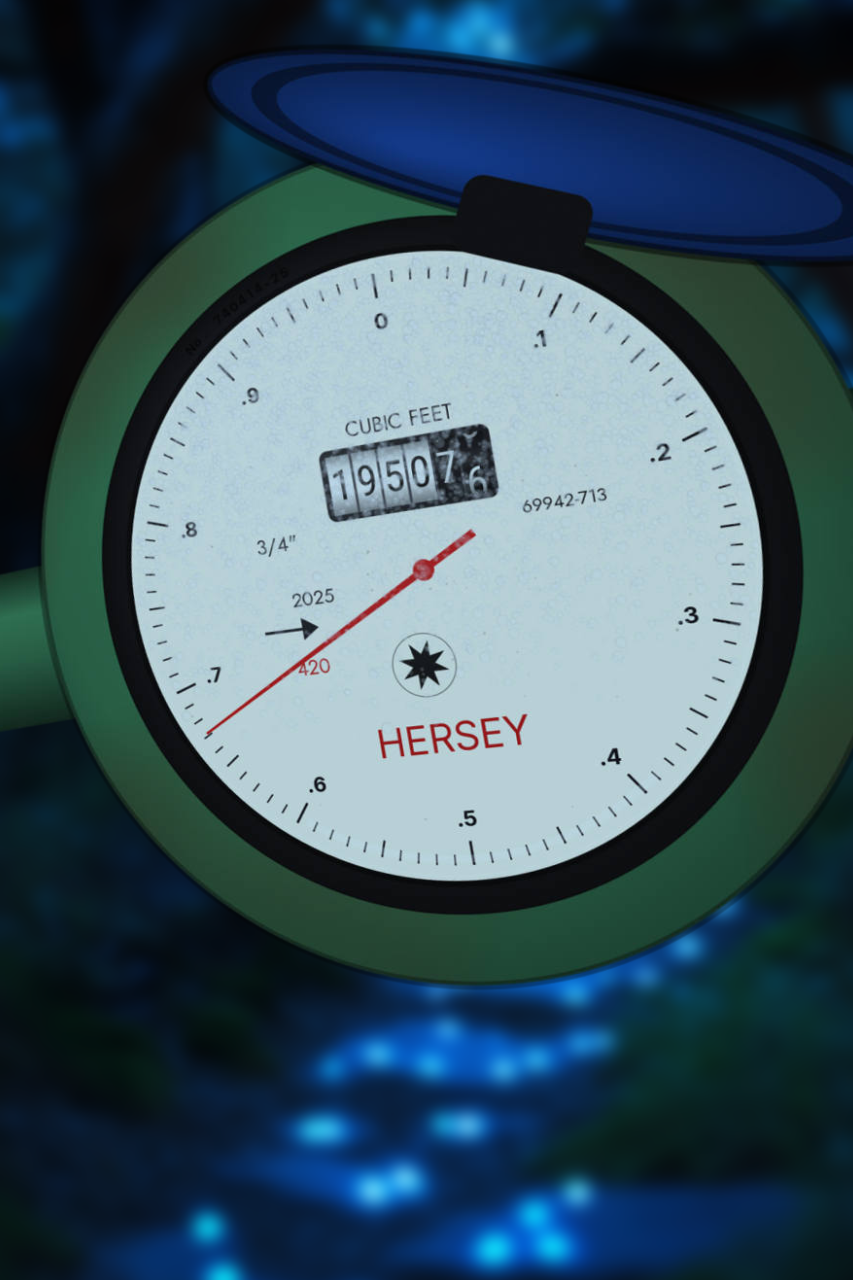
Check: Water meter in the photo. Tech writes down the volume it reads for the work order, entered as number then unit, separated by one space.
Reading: 195075.67 ft³
